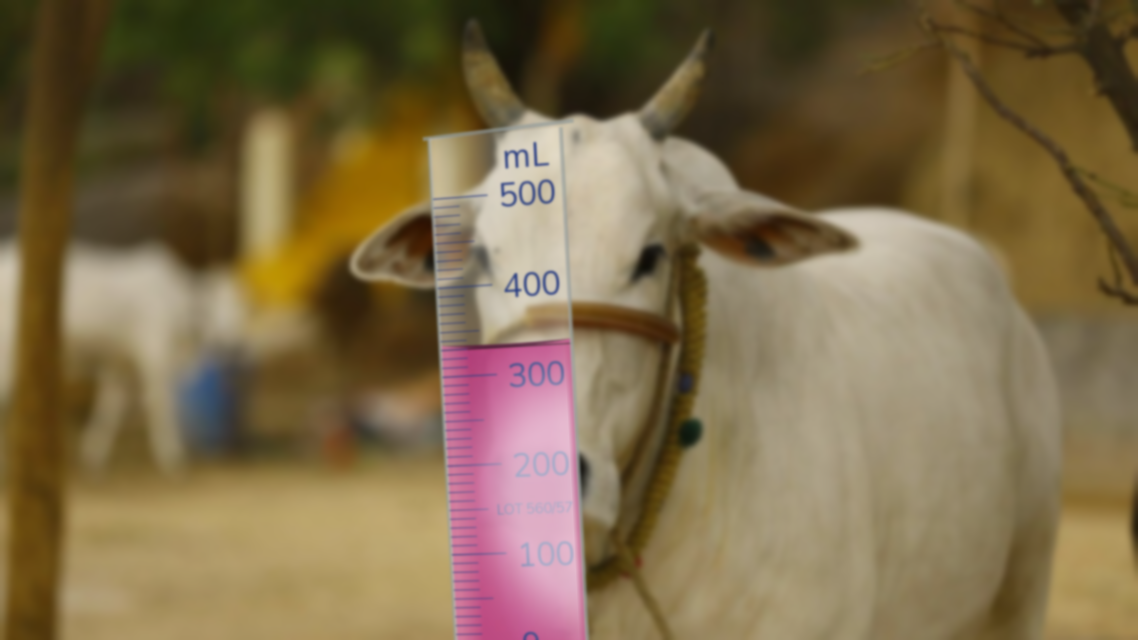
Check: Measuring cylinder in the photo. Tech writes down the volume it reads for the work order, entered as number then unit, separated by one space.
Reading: 330 mL
